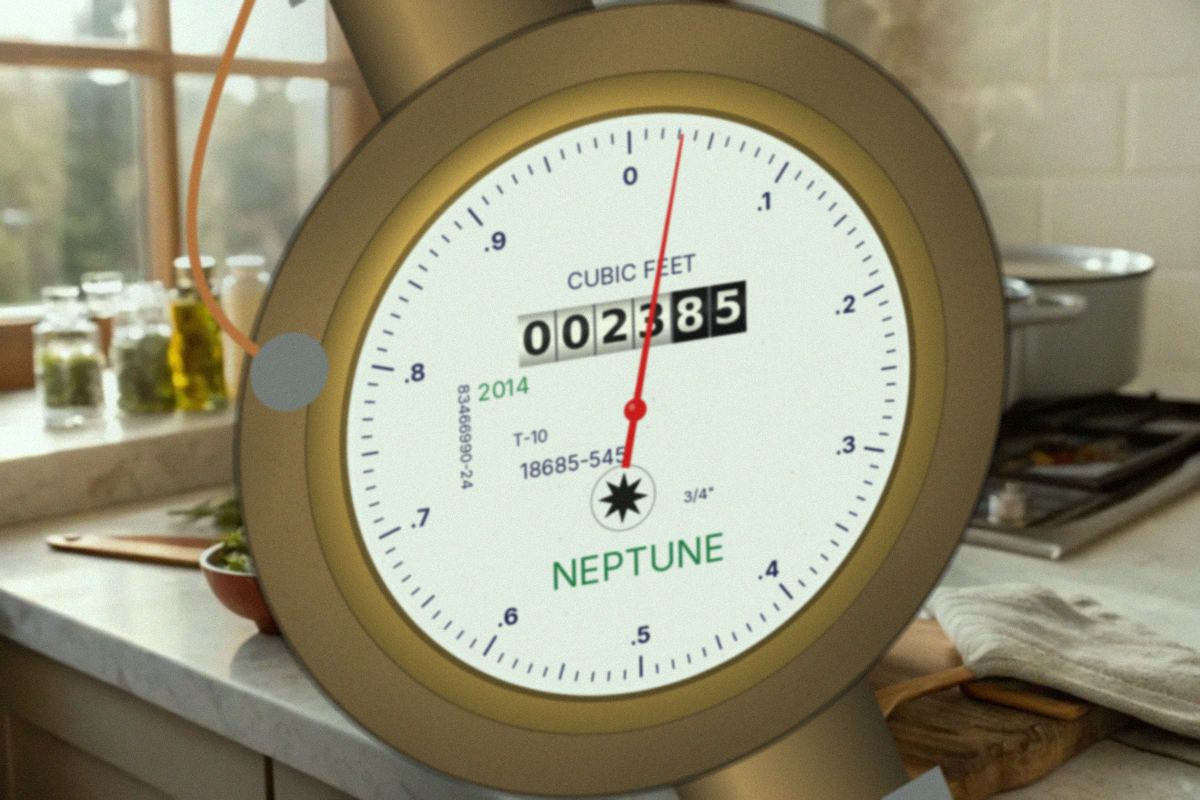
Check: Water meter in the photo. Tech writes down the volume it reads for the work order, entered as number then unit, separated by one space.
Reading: 2385.03 ft³
